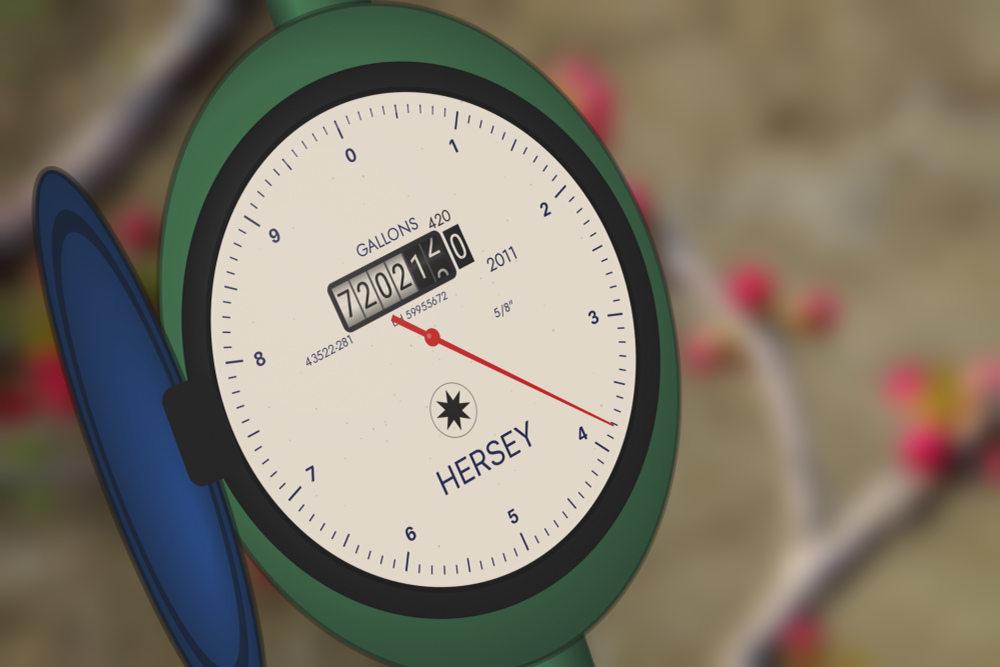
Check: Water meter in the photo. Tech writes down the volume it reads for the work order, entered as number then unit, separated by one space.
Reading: 7202123.8 gal
